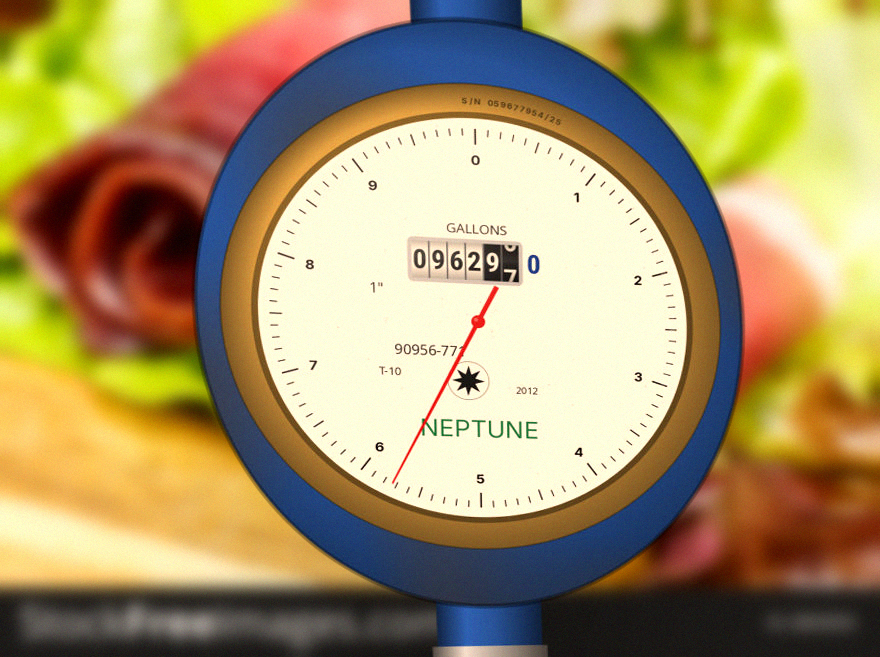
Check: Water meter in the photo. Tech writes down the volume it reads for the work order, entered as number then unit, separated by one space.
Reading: 962965.7 gal
